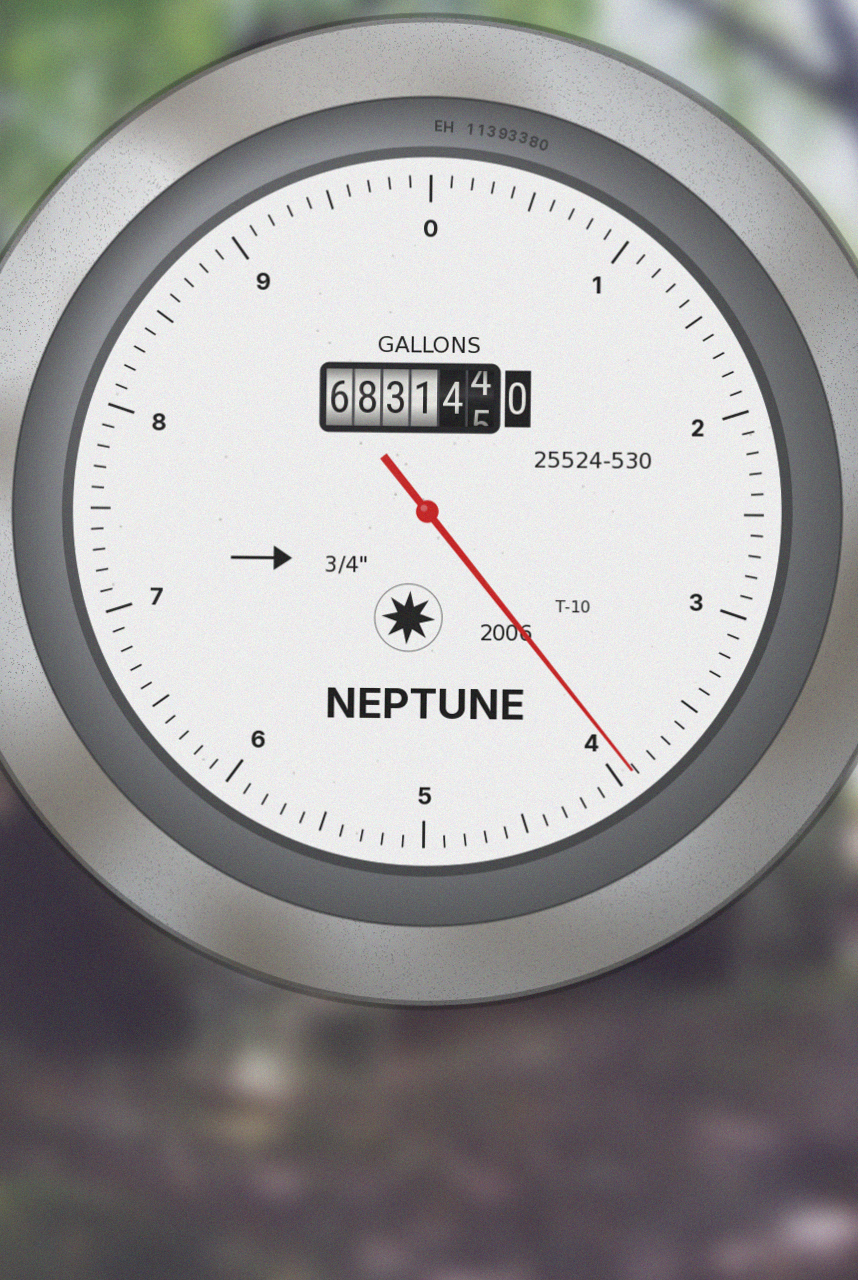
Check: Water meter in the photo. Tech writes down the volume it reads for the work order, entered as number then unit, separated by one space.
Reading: 6831443.9 gal
